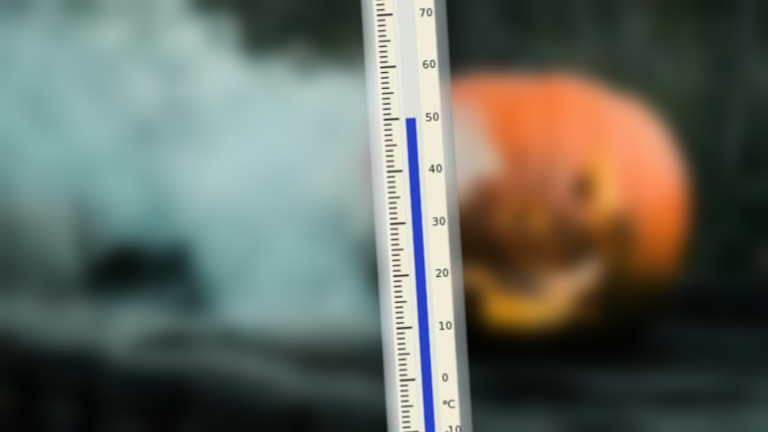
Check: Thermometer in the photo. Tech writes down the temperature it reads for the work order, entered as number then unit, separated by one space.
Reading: 50 °C
